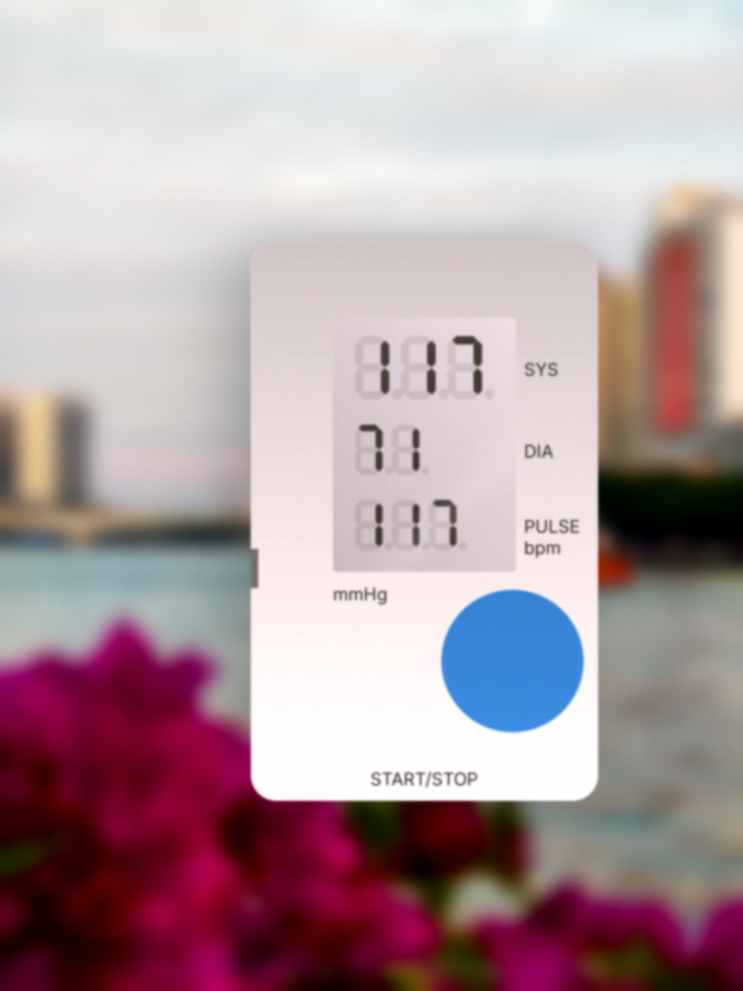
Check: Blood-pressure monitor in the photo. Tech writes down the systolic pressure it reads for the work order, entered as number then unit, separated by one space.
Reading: 117 mmHg
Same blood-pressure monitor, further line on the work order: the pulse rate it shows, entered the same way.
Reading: 117 bpm
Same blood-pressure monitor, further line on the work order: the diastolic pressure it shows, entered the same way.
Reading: 71 mmHg
